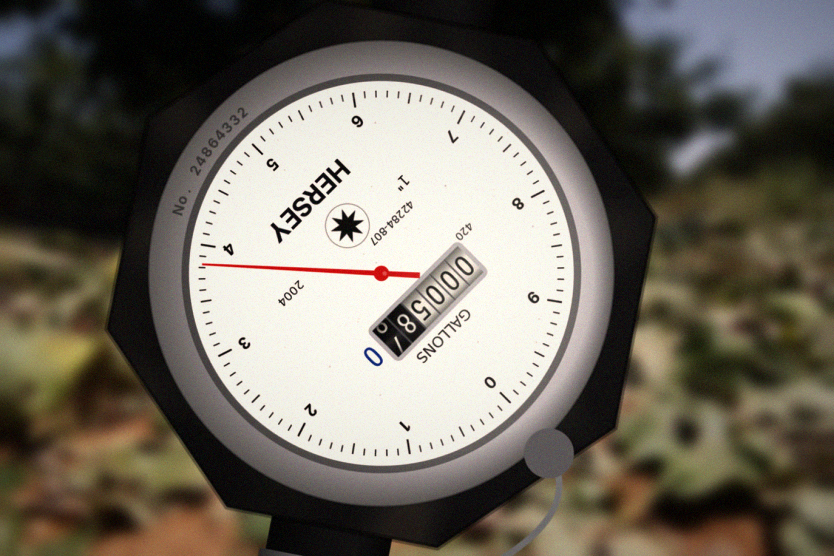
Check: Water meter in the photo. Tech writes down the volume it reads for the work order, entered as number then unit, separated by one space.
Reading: 5873.8 gal
